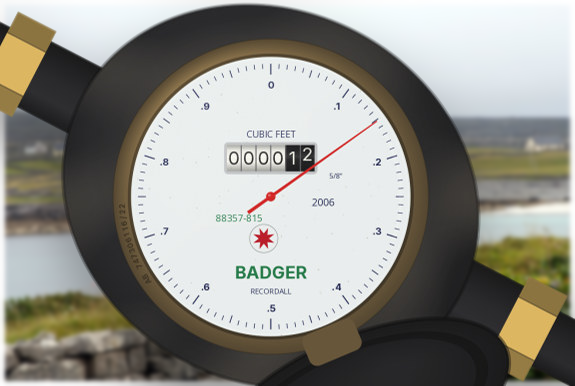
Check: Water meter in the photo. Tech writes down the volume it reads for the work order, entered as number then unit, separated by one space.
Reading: 12.15 ft³
